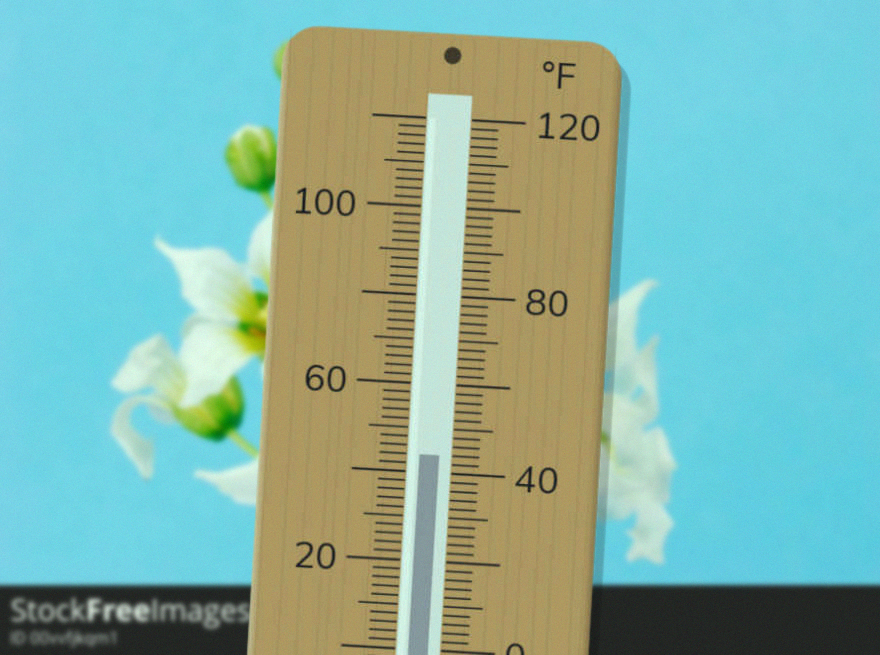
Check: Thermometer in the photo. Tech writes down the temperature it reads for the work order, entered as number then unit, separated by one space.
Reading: 44 °F
